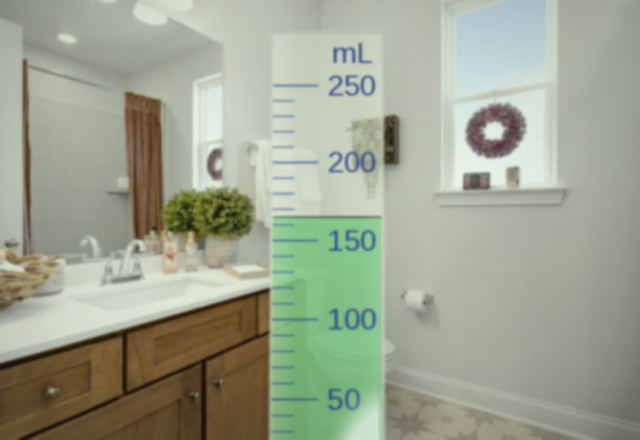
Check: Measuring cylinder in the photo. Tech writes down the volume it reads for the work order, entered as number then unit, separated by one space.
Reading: 165 mL
